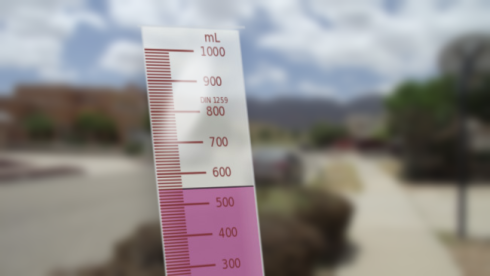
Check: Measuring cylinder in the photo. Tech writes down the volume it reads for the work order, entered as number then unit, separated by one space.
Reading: 550 mL
